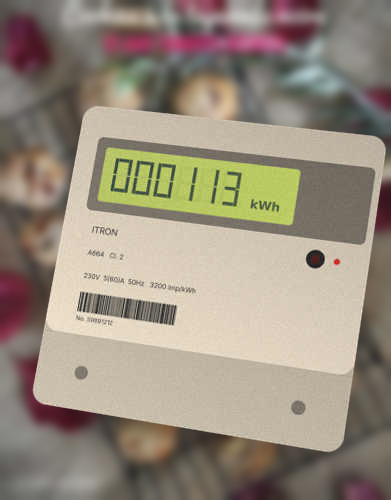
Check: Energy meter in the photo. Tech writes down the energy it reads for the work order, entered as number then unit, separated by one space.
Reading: 113 kWh
